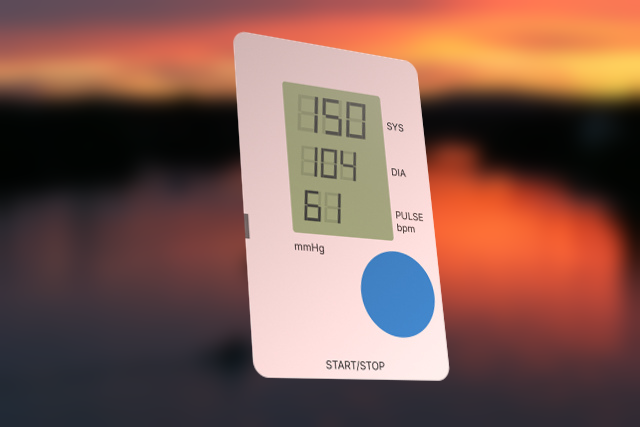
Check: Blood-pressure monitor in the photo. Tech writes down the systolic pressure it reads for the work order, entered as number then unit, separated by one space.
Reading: 150 mmHg
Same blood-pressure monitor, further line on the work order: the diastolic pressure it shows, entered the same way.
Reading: 104 mmHg
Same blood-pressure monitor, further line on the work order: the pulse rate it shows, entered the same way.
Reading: 61 bpm
